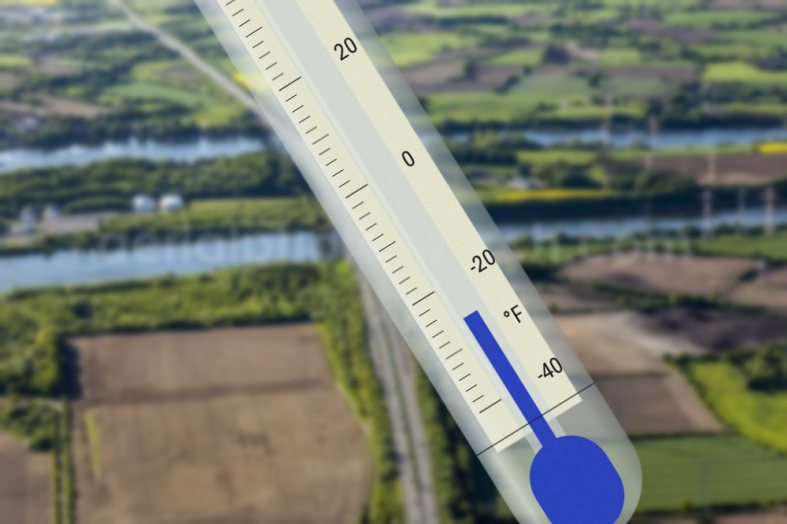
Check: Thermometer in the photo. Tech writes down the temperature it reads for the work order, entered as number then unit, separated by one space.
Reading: -26 °F
